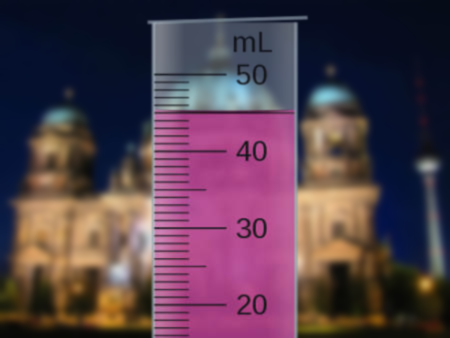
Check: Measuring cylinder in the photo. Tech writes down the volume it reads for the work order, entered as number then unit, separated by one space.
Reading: 45 mL
